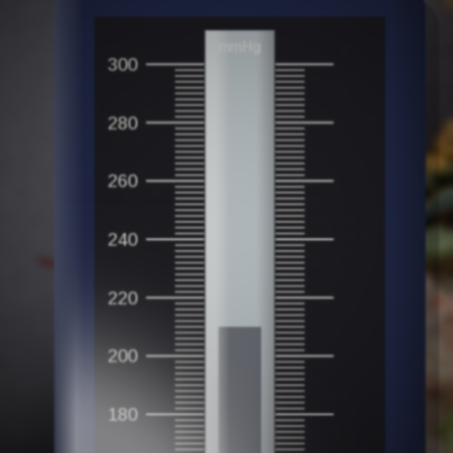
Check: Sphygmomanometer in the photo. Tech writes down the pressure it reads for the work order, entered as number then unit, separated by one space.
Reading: 210 mmHg
